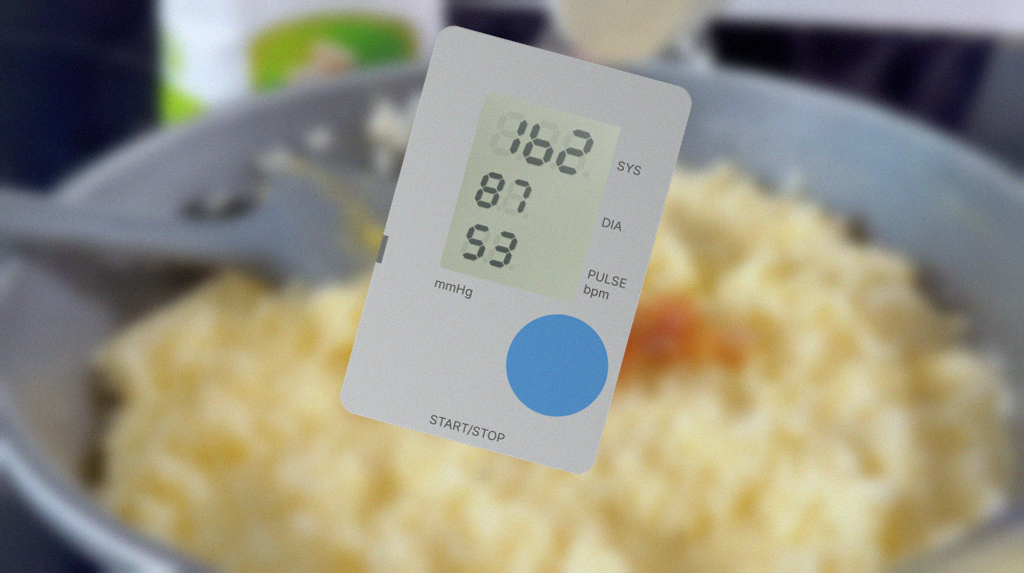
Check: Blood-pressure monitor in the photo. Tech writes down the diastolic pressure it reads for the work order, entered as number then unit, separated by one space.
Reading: 87 mmHg
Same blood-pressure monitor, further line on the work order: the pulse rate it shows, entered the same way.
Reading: 53 bpm
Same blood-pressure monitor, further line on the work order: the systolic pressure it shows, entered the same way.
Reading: 162 mmHg
